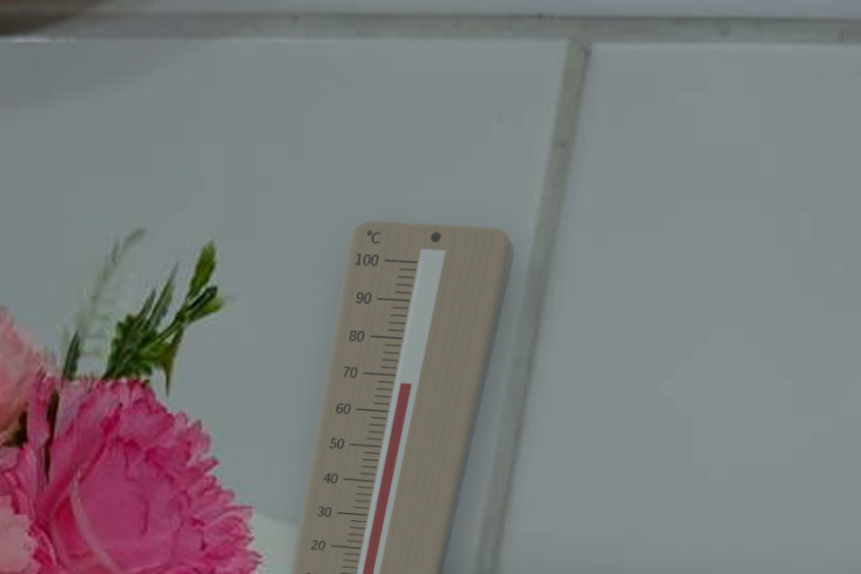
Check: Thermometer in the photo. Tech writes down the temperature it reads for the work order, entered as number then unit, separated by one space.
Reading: 68 °C
